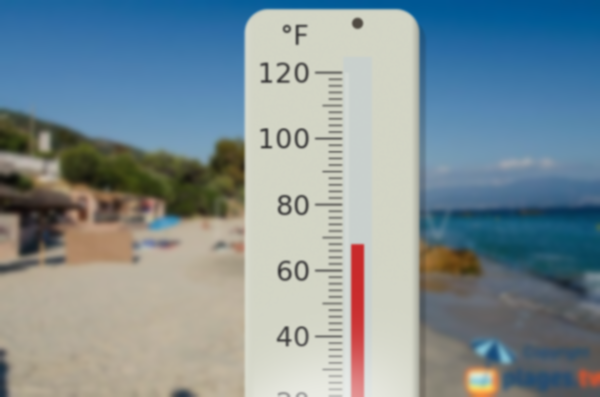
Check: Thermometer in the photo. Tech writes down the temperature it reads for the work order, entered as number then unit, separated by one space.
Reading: 68 °F
